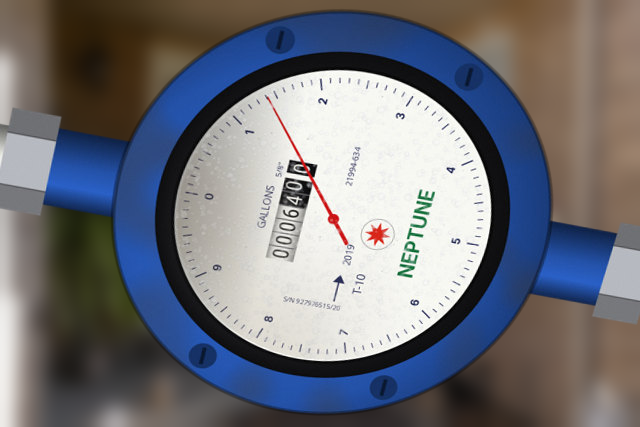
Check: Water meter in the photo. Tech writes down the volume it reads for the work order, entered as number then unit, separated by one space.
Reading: 6401.4 gal
